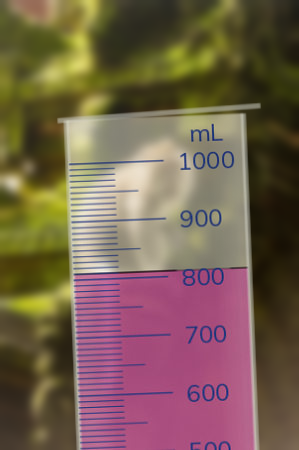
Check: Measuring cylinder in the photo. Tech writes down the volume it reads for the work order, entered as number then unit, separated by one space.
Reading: 810 mL
